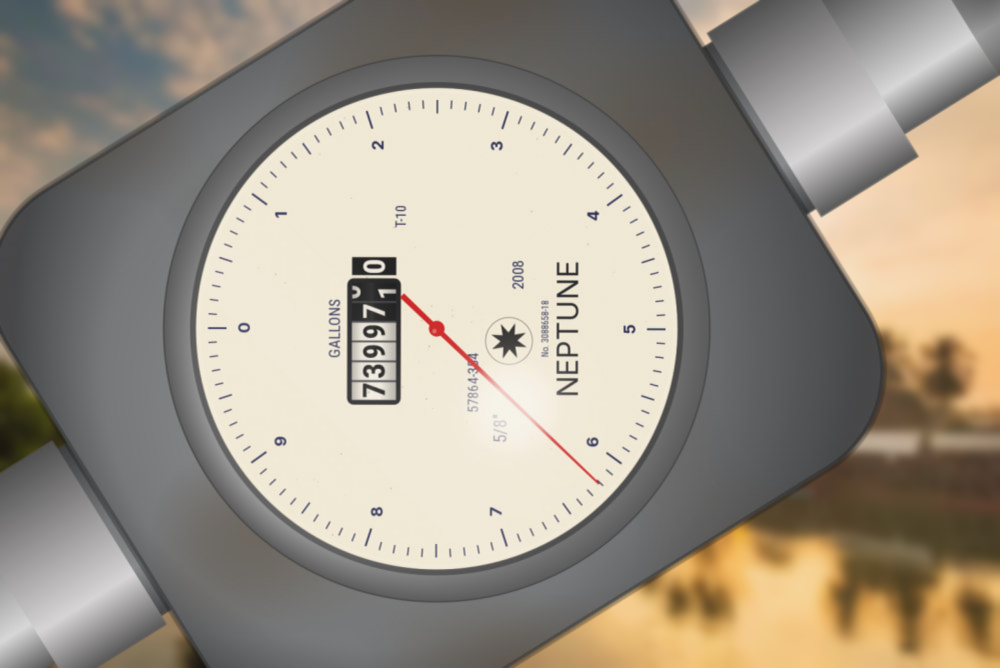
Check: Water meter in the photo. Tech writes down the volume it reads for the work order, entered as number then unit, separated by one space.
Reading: 7399706.2 gal
